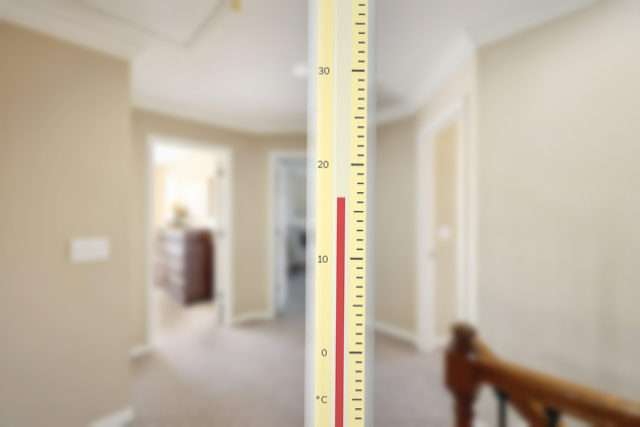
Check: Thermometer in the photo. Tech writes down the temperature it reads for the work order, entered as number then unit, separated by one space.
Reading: 16.5 °C
